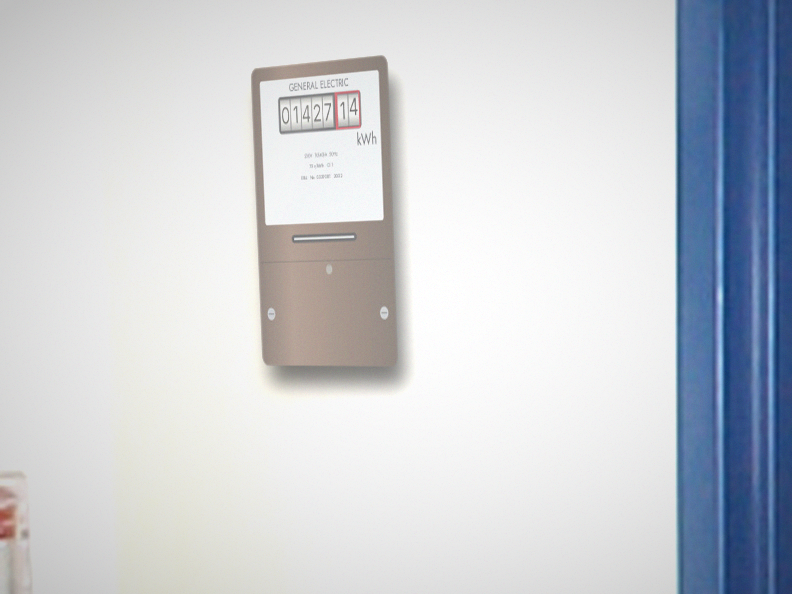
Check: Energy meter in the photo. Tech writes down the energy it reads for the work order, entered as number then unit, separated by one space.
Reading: 1427.14 kWh
